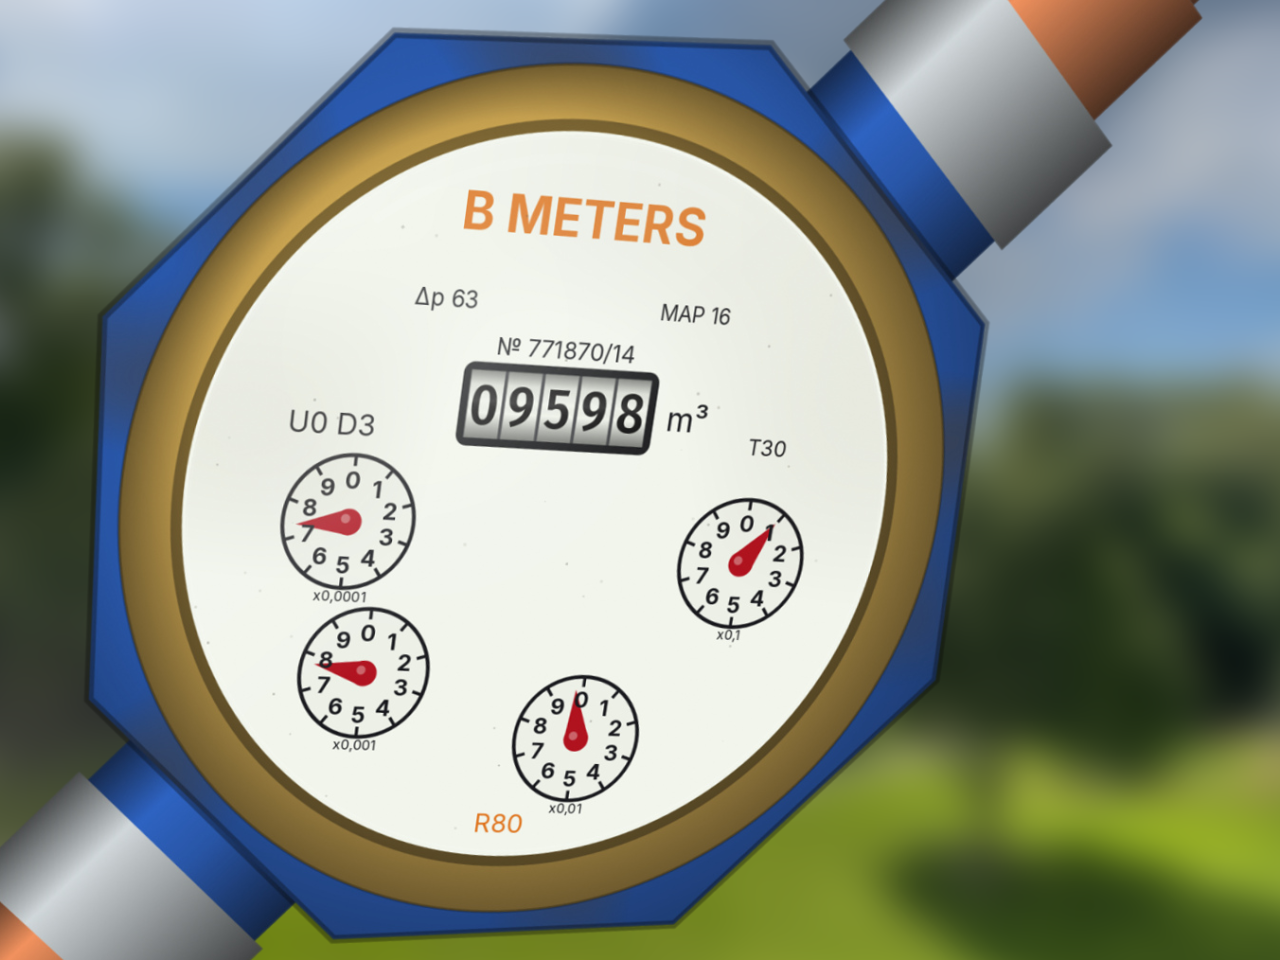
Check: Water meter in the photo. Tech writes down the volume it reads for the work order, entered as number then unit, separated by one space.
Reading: 9598.0977 m³
